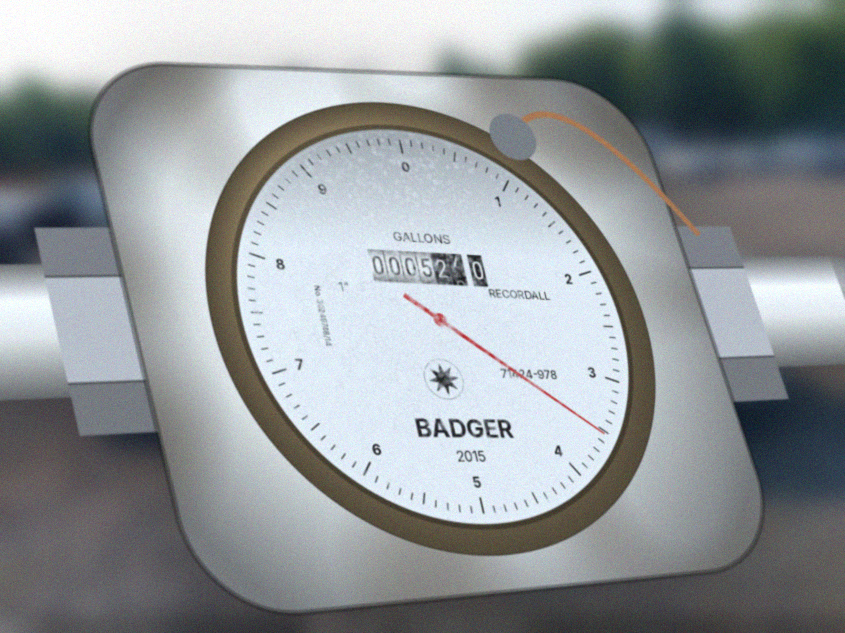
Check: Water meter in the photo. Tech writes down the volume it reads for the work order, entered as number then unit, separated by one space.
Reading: 5273.5 gal
